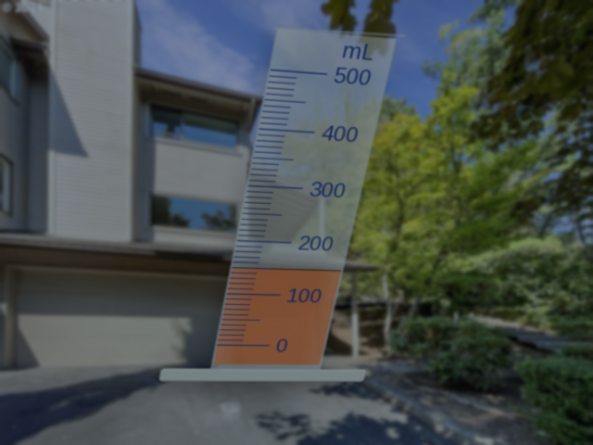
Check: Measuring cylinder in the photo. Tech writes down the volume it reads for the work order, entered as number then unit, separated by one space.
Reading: 150 mL
